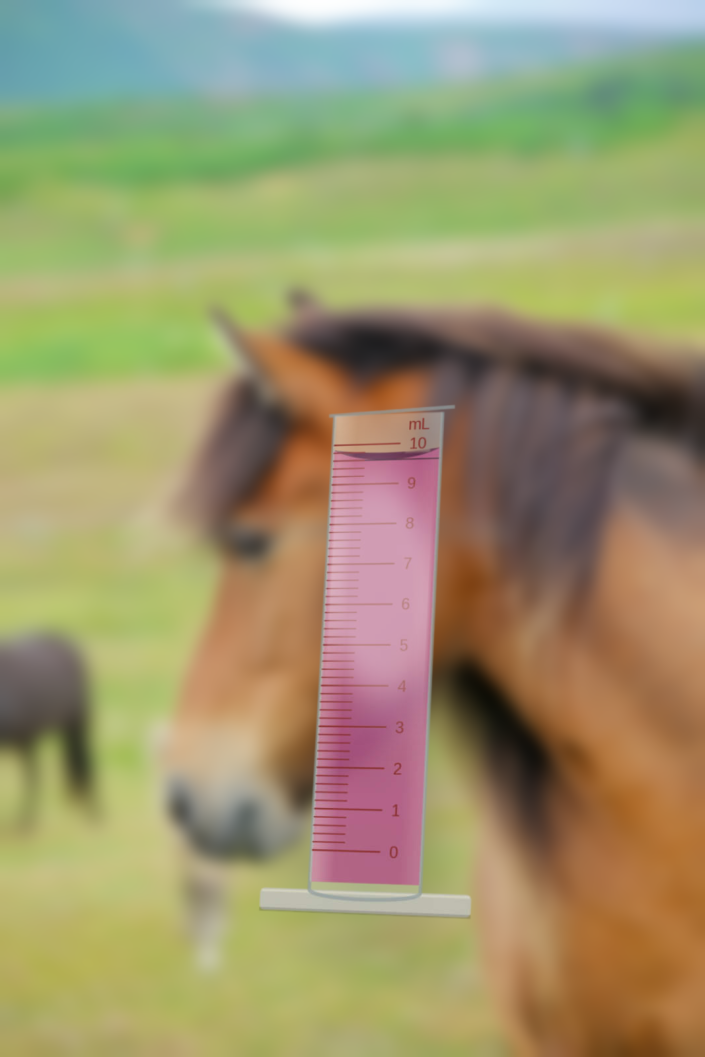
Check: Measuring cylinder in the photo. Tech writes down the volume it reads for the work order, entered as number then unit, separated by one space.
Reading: 9.6 mL
